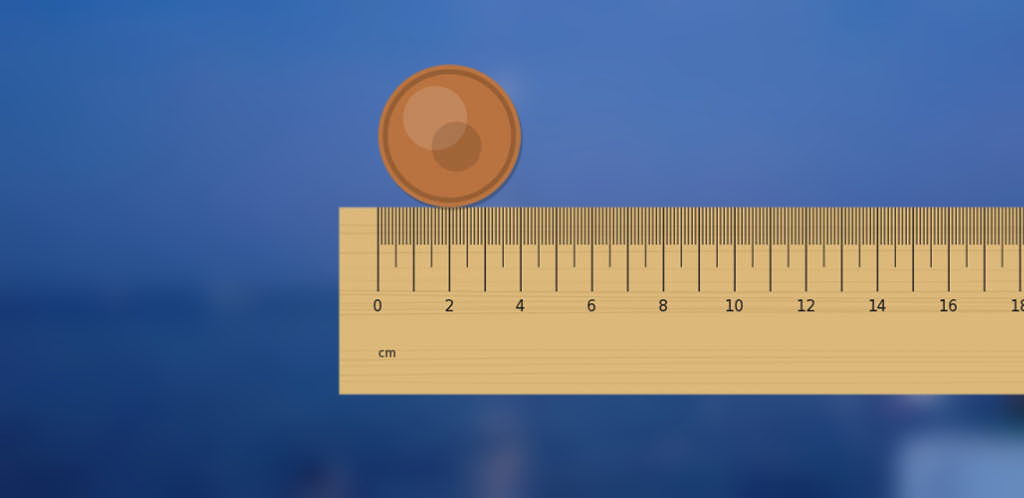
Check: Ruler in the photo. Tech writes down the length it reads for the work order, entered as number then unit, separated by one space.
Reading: 4 cm
